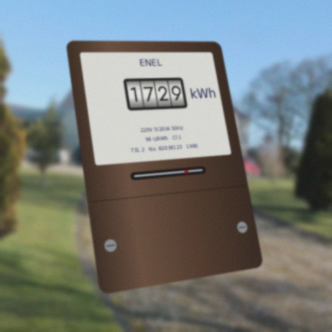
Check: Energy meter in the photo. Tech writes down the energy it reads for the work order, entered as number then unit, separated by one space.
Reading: 1729 kWh
